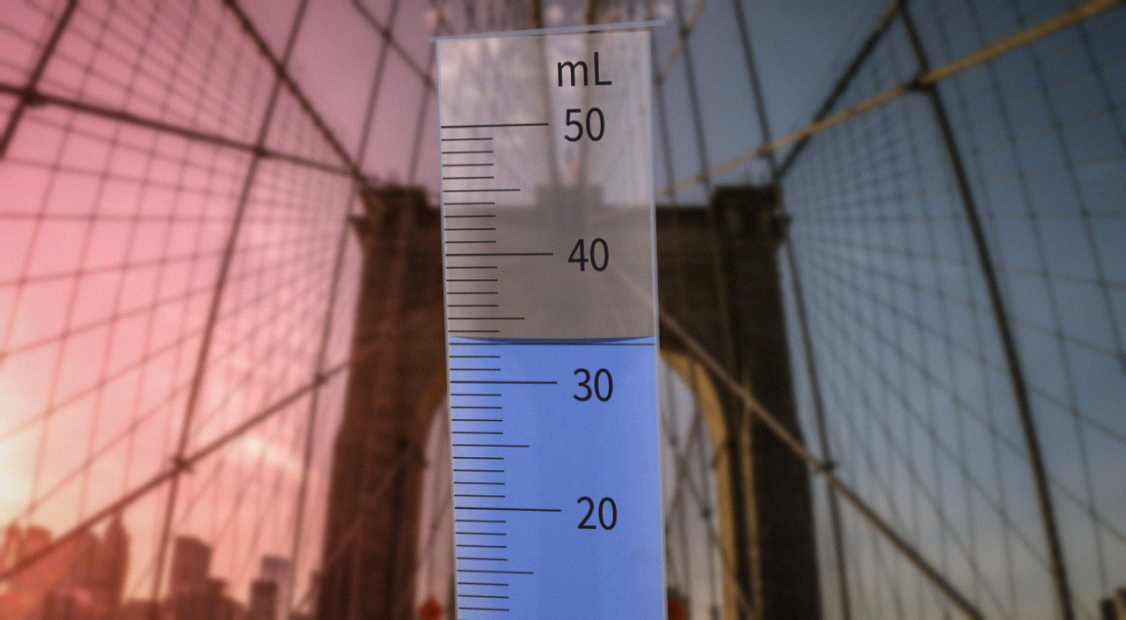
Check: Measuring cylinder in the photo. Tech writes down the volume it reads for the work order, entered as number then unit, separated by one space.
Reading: 33 mL
